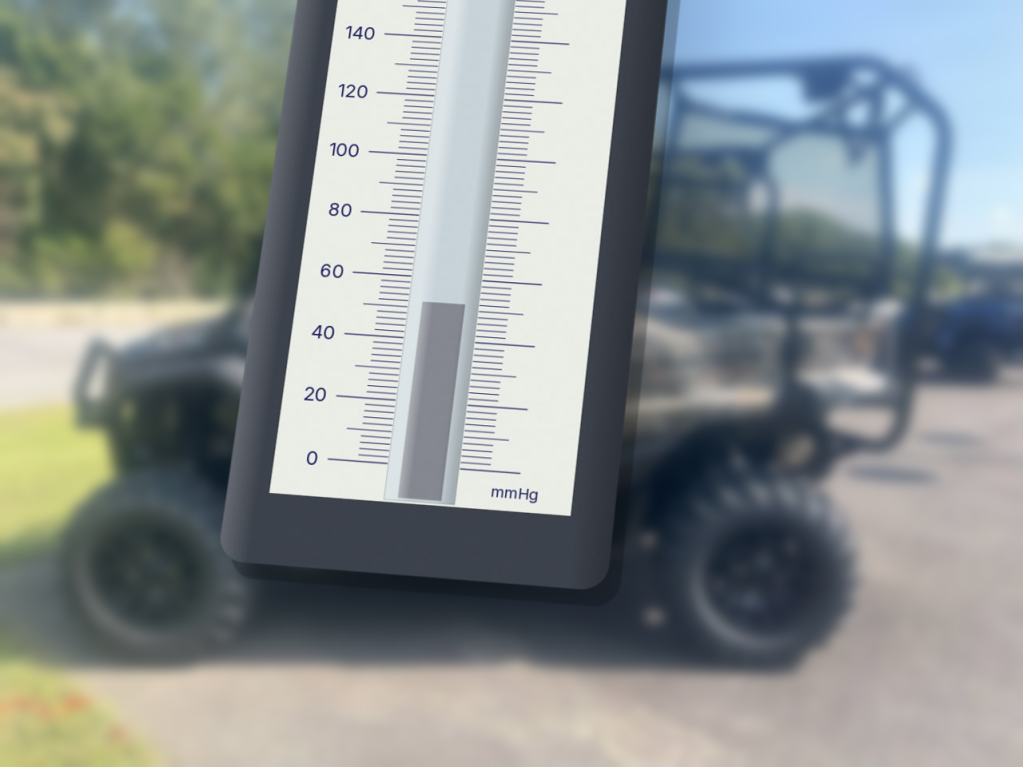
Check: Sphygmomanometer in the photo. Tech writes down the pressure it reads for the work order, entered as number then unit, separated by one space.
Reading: 52 mmHg
